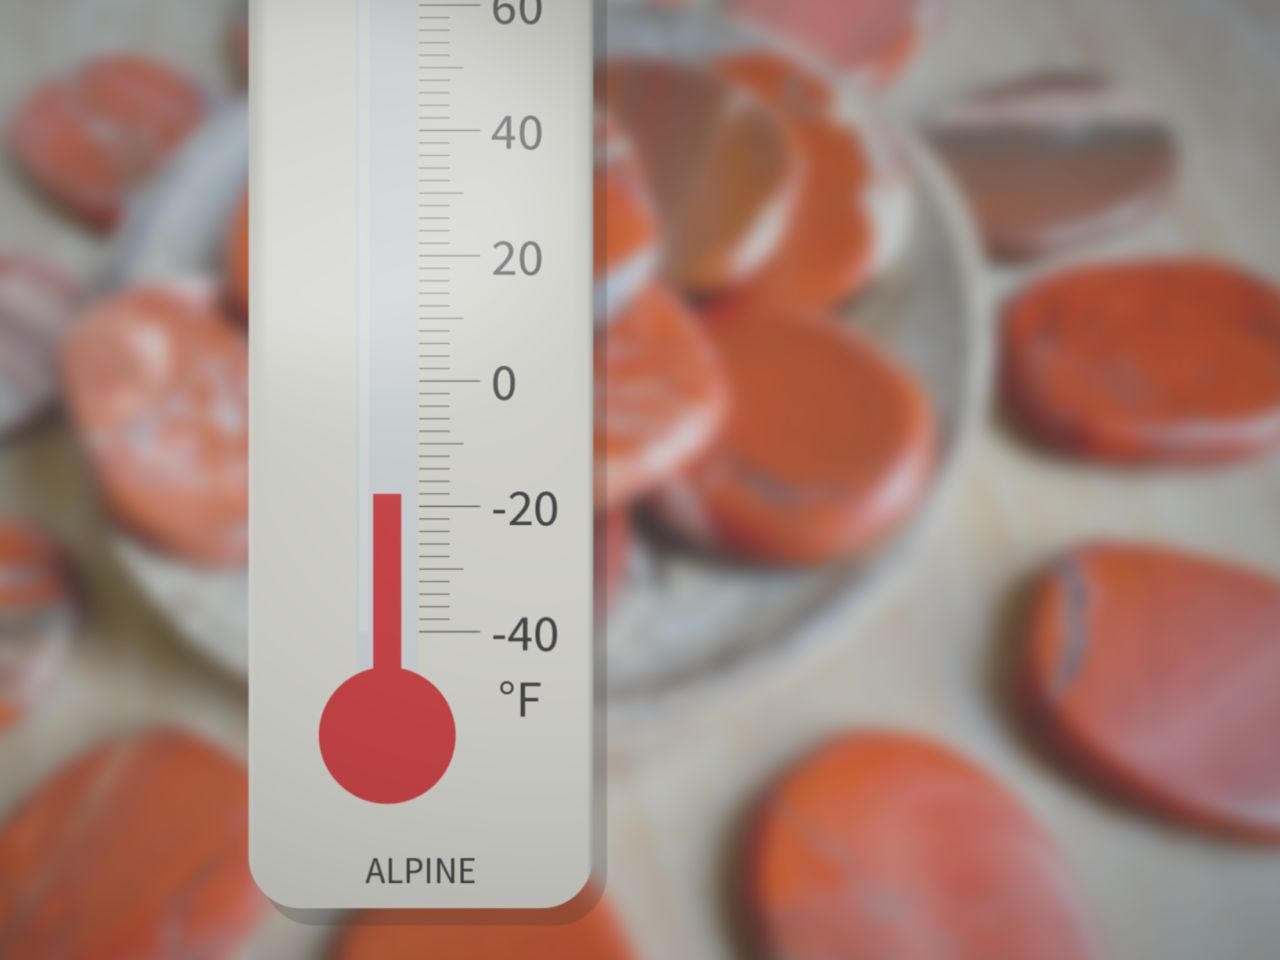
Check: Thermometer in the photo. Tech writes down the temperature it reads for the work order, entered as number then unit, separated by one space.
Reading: -18 °F
